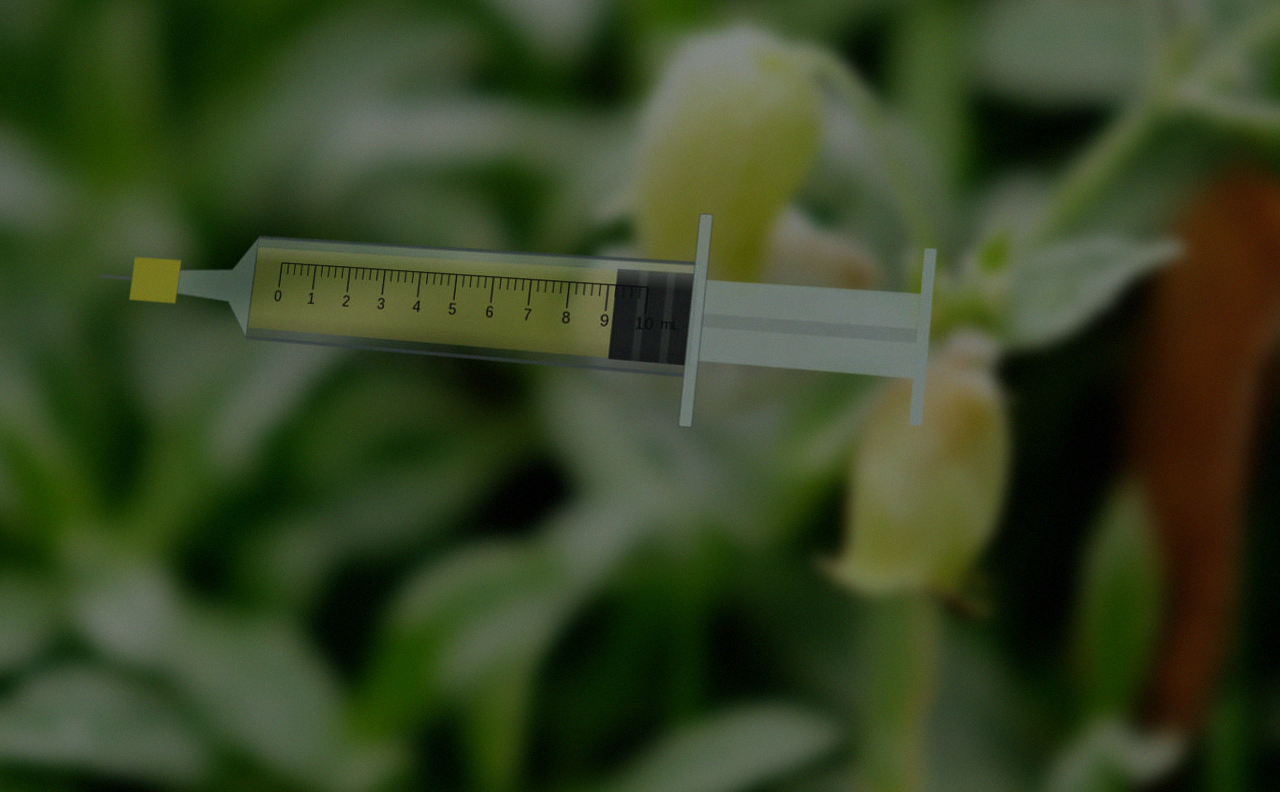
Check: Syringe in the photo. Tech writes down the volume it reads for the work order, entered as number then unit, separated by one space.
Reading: 9.2 mL
